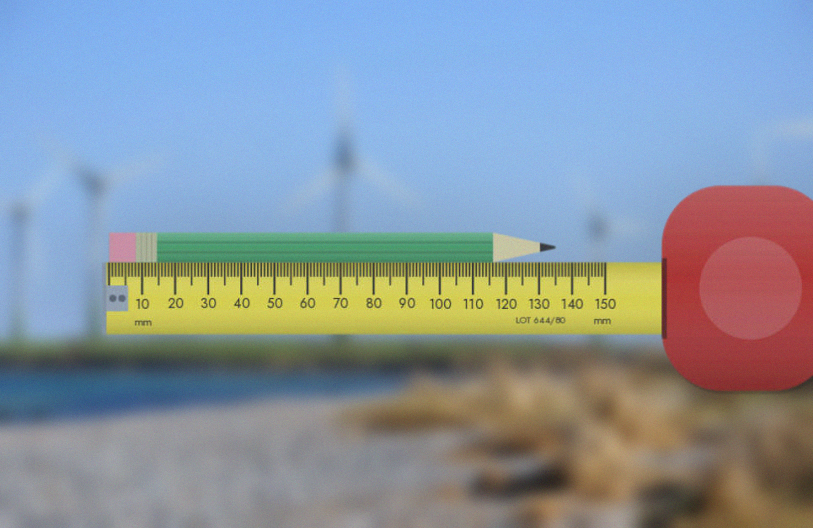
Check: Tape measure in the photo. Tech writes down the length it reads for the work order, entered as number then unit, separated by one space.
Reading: 135 mm
